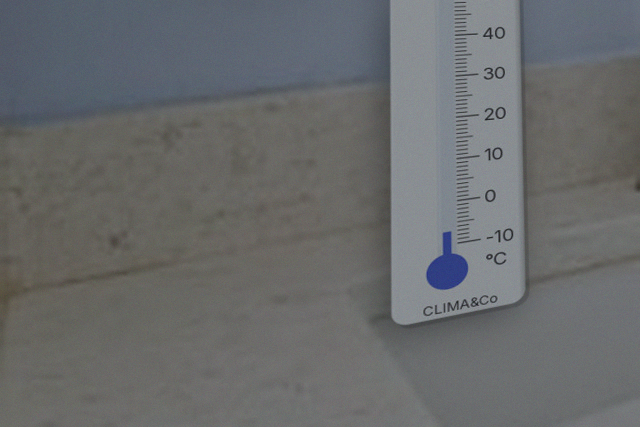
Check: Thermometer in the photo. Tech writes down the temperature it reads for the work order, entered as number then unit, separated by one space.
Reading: -7 °C
